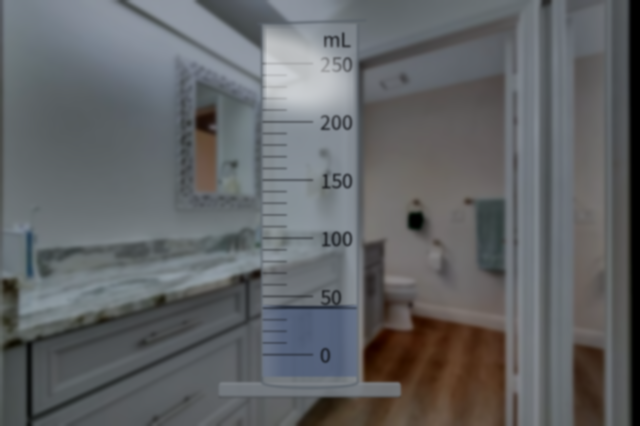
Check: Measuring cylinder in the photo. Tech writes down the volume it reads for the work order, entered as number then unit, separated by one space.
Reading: 40 mL
